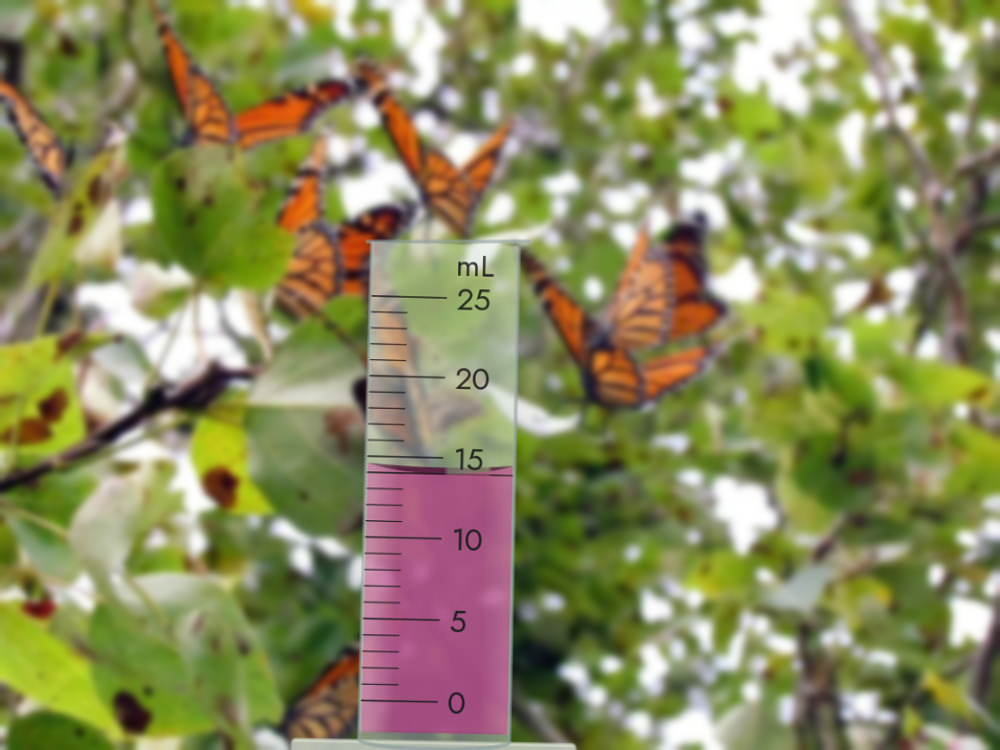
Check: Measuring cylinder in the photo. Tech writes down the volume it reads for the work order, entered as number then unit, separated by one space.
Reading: 14 mL
